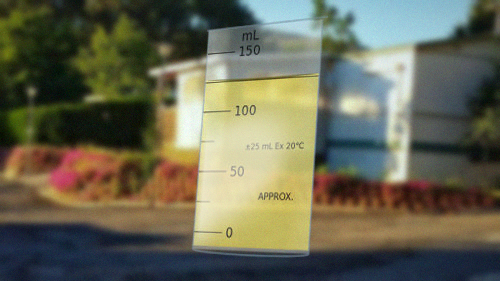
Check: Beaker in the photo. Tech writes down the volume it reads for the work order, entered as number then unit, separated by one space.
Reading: 125 mL
